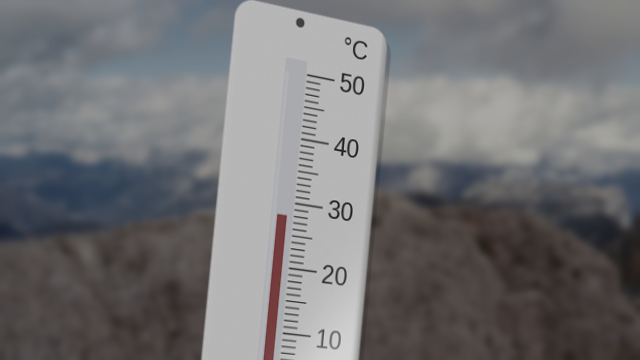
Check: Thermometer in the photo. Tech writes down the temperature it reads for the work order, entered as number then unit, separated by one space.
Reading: 28 °C
